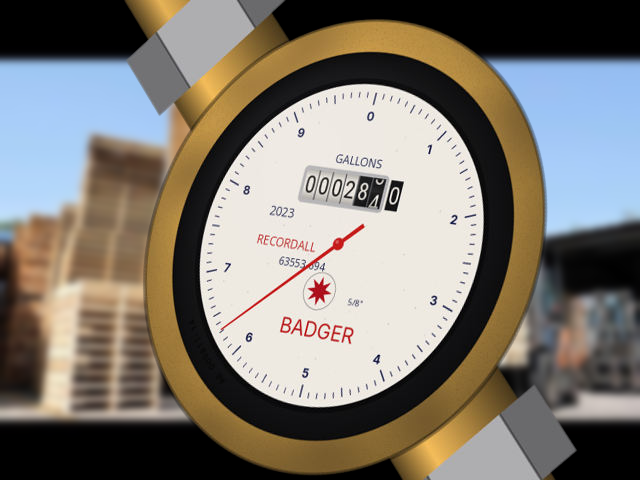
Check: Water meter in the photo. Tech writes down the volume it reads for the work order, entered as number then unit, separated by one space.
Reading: 2836.3 gal
